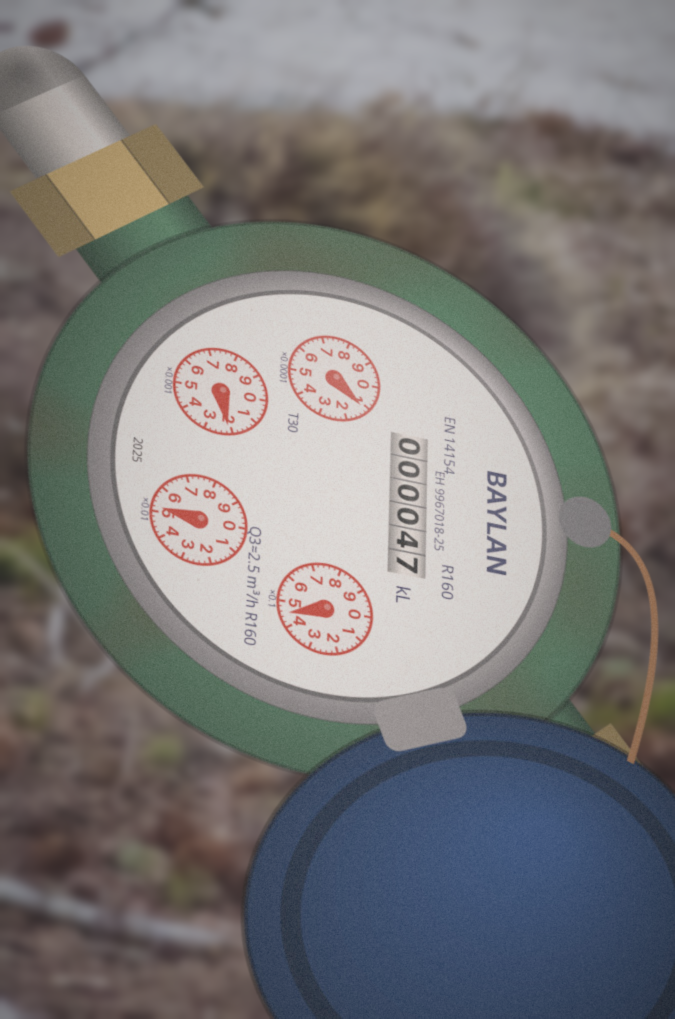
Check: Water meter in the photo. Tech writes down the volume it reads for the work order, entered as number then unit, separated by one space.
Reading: 47.4521 kL
